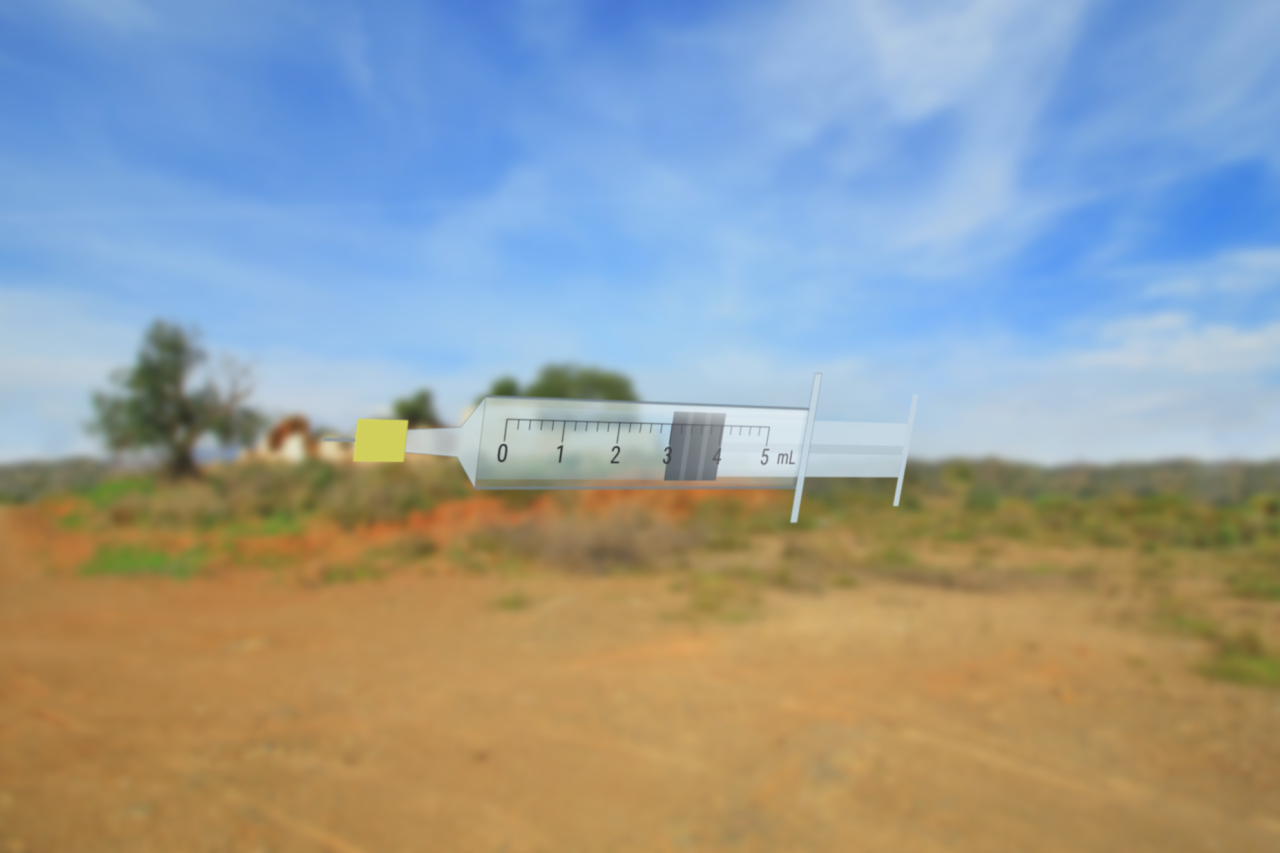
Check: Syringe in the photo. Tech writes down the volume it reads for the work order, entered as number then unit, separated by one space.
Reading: 3 mL
